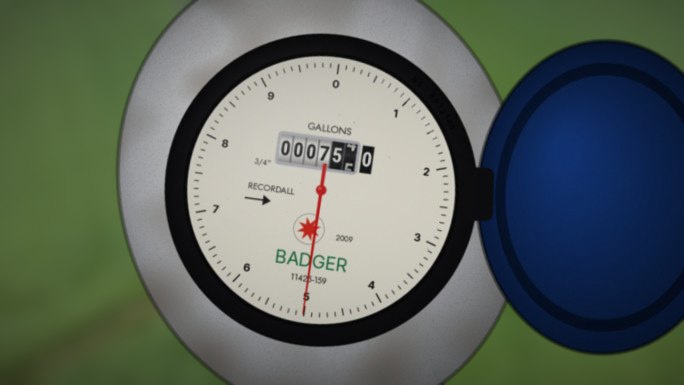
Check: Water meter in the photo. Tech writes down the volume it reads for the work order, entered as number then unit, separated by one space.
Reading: 7545.0 gal
